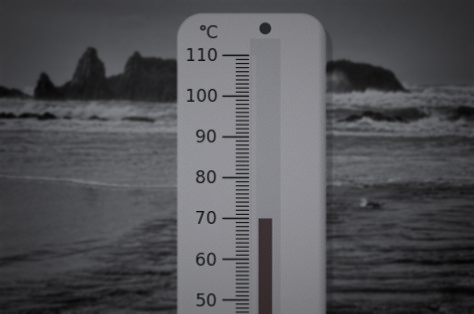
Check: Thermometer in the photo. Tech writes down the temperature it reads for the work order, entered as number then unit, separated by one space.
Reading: 70 °C
